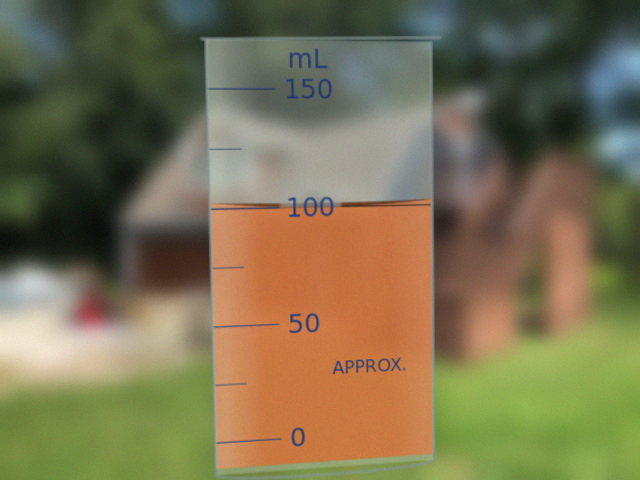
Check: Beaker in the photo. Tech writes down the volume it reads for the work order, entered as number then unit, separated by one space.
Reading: 100 mL
